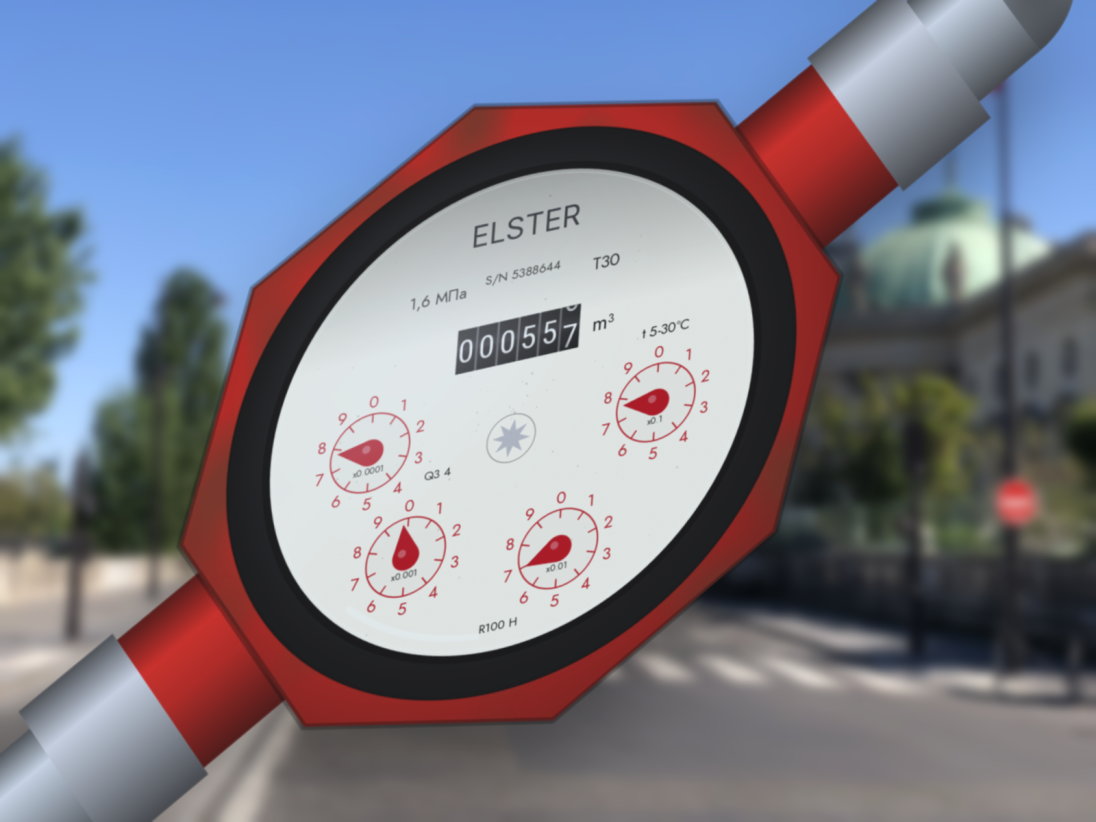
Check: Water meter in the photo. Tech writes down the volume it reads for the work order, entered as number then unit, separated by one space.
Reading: 556.7697 m³
